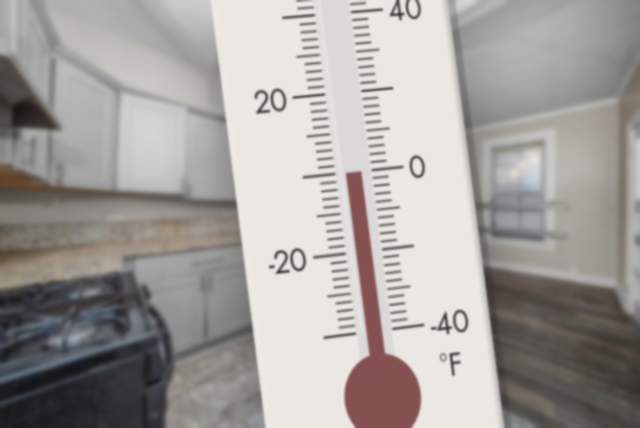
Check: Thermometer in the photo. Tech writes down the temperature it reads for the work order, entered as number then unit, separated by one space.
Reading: 0 °F
